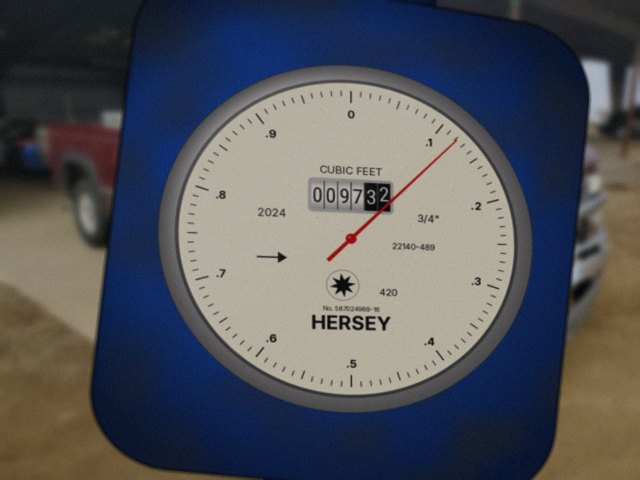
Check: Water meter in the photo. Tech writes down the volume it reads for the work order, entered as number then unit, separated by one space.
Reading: 9732.12 ft³
